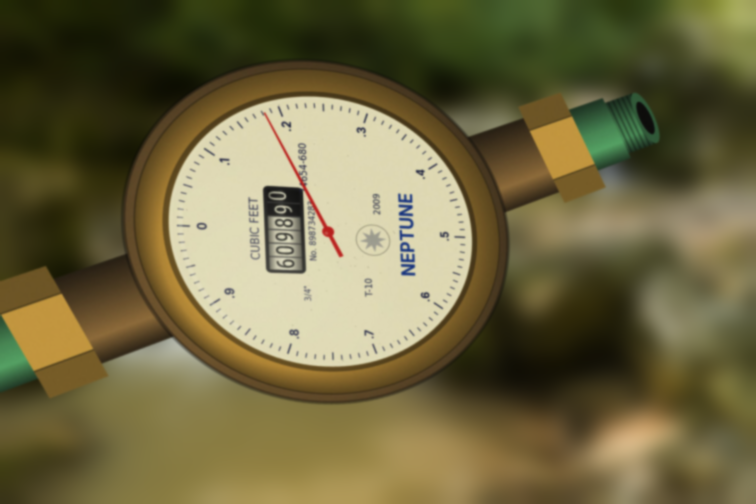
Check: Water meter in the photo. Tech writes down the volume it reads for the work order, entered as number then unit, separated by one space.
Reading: 609890.18 ft³
